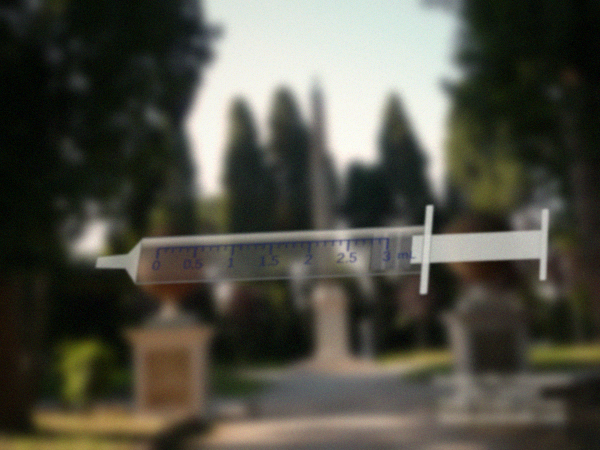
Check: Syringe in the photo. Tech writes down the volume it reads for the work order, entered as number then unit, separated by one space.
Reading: 2.8 mL
